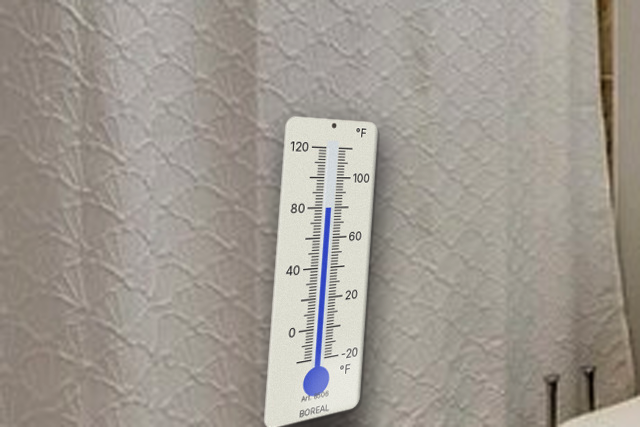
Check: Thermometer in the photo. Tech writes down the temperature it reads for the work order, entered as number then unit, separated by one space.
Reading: 80 °F
